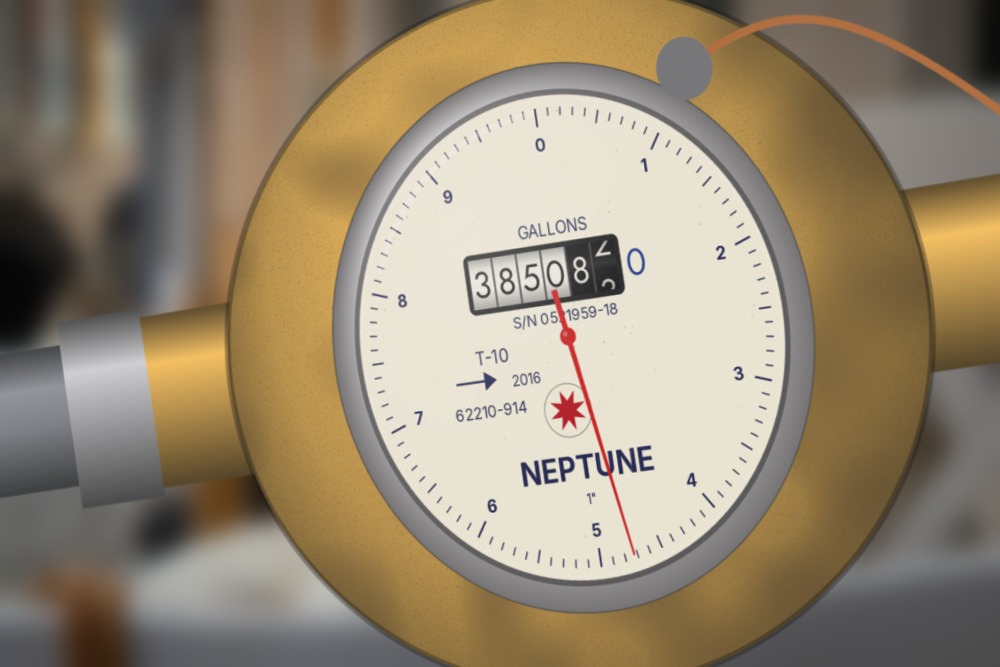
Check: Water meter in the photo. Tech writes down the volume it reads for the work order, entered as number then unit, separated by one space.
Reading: 3850824.7 gal
